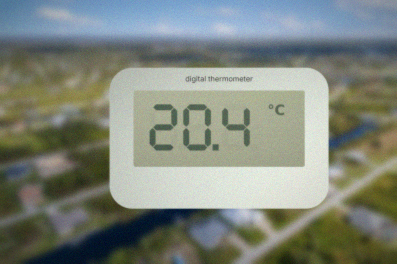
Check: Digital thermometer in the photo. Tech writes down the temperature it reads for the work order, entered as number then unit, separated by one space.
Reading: 20.4 °C
